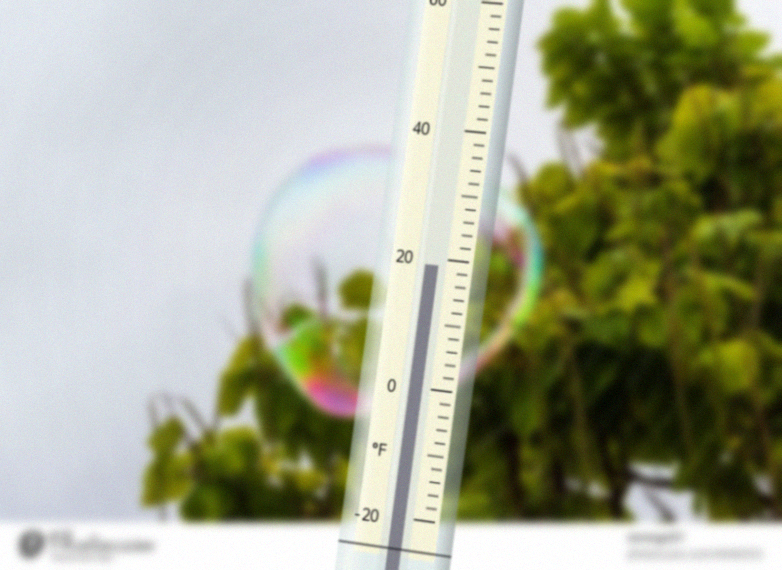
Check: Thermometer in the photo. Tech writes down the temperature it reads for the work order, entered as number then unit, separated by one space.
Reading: 19 °F
